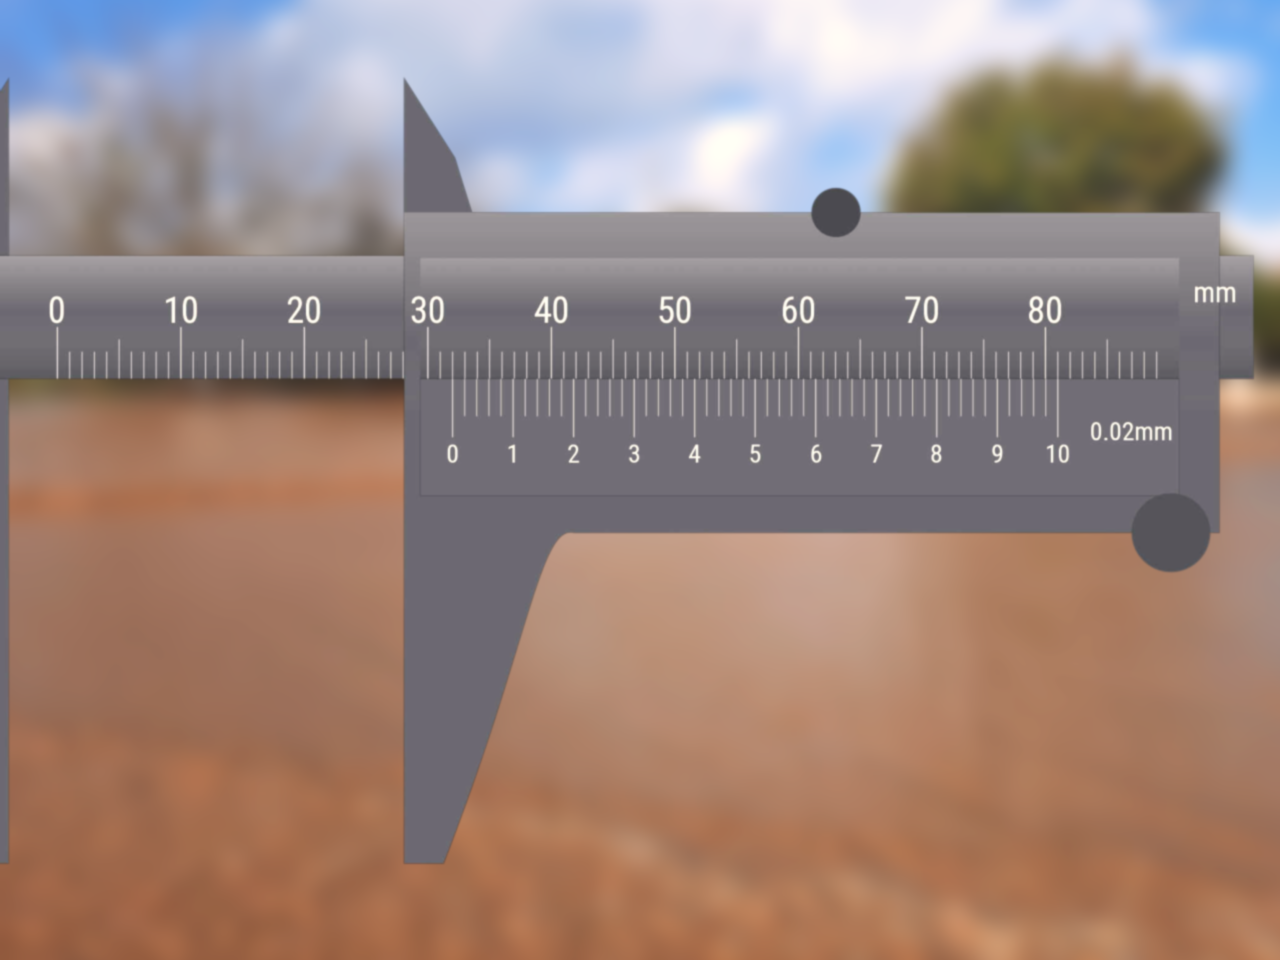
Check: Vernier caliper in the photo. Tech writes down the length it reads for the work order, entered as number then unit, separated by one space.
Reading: 32.0 mm
